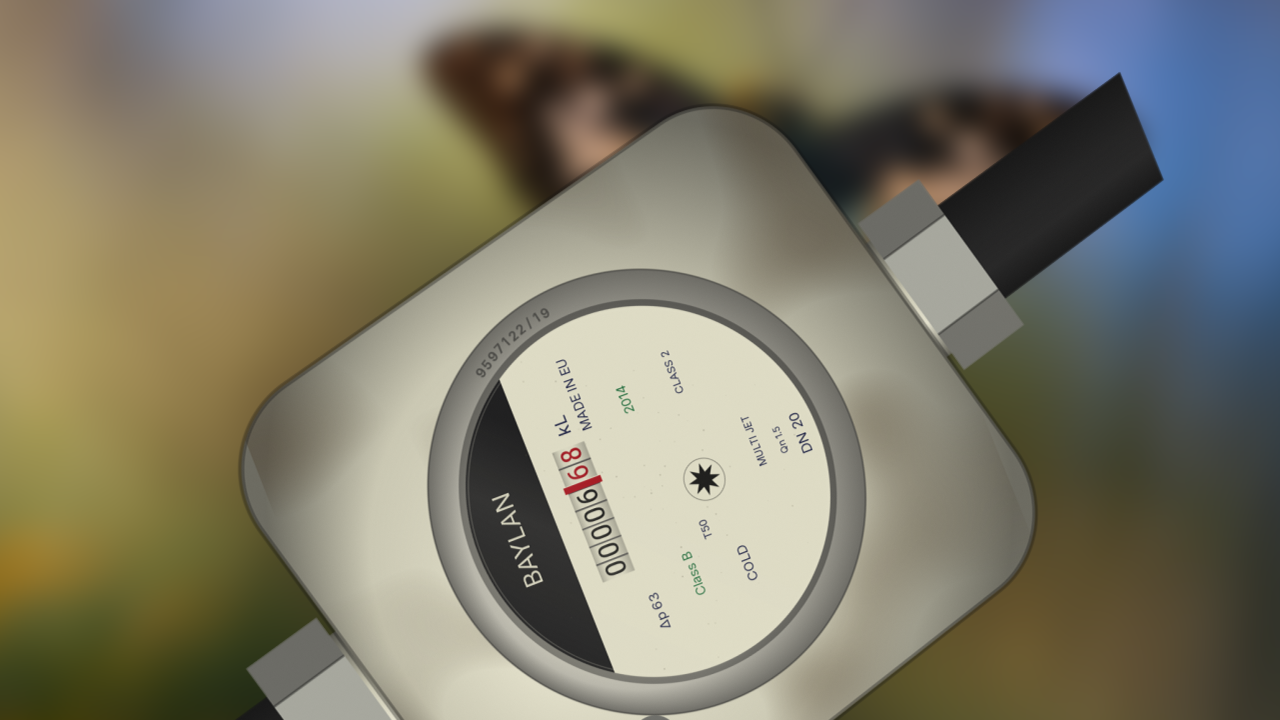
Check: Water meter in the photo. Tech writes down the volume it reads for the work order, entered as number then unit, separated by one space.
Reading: 6.68 kL
